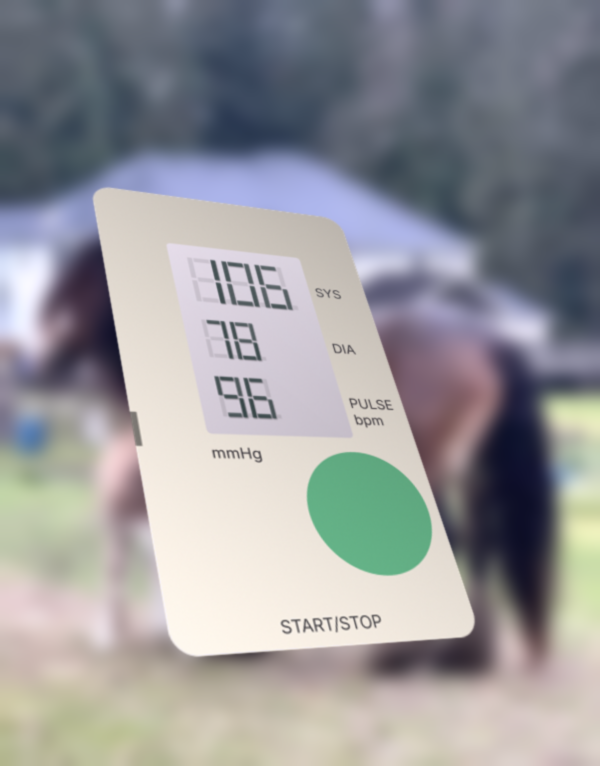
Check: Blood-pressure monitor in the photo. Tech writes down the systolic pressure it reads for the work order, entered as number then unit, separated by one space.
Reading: 106 mmHg
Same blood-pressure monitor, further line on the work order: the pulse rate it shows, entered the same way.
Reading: 96 bpm
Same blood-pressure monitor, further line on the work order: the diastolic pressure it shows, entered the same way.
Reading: 78 mmHg
